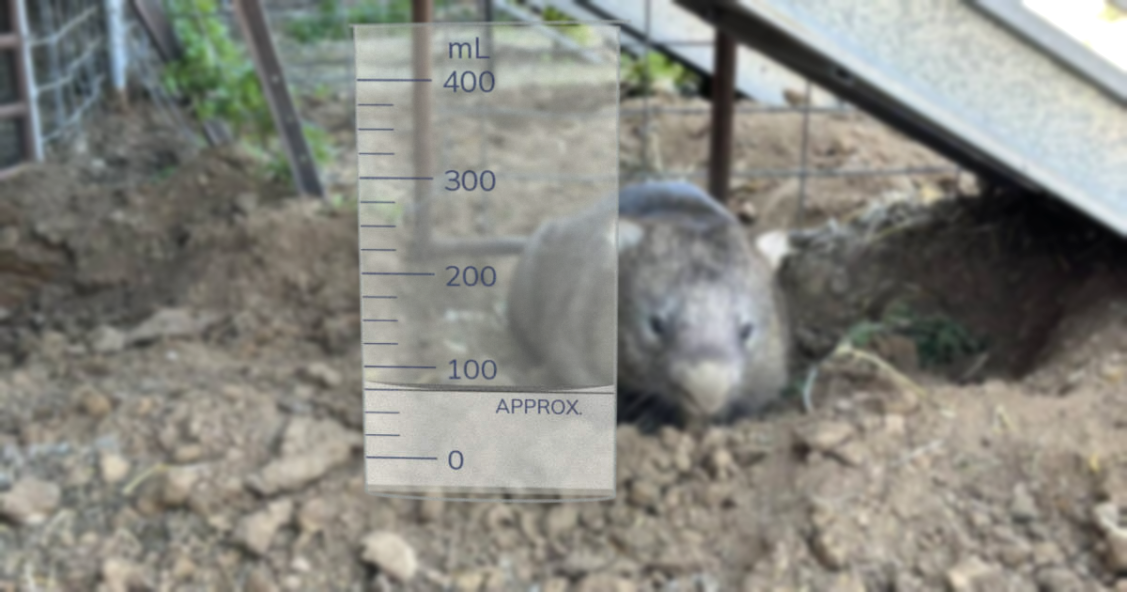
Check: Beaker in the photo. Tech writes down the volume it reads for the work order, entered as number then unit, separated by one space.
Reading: 75 mL
